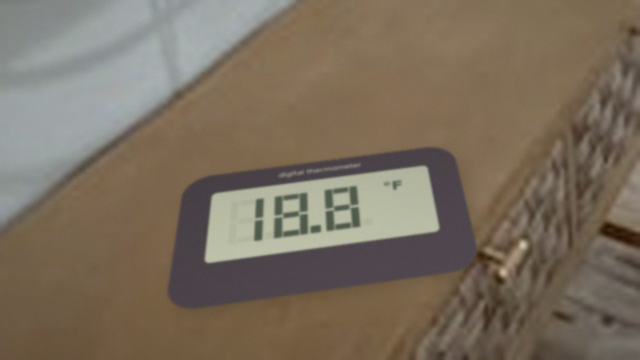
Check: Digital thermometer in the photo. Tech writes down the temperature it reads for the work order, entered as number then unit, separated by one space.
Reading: 18.8 °F
